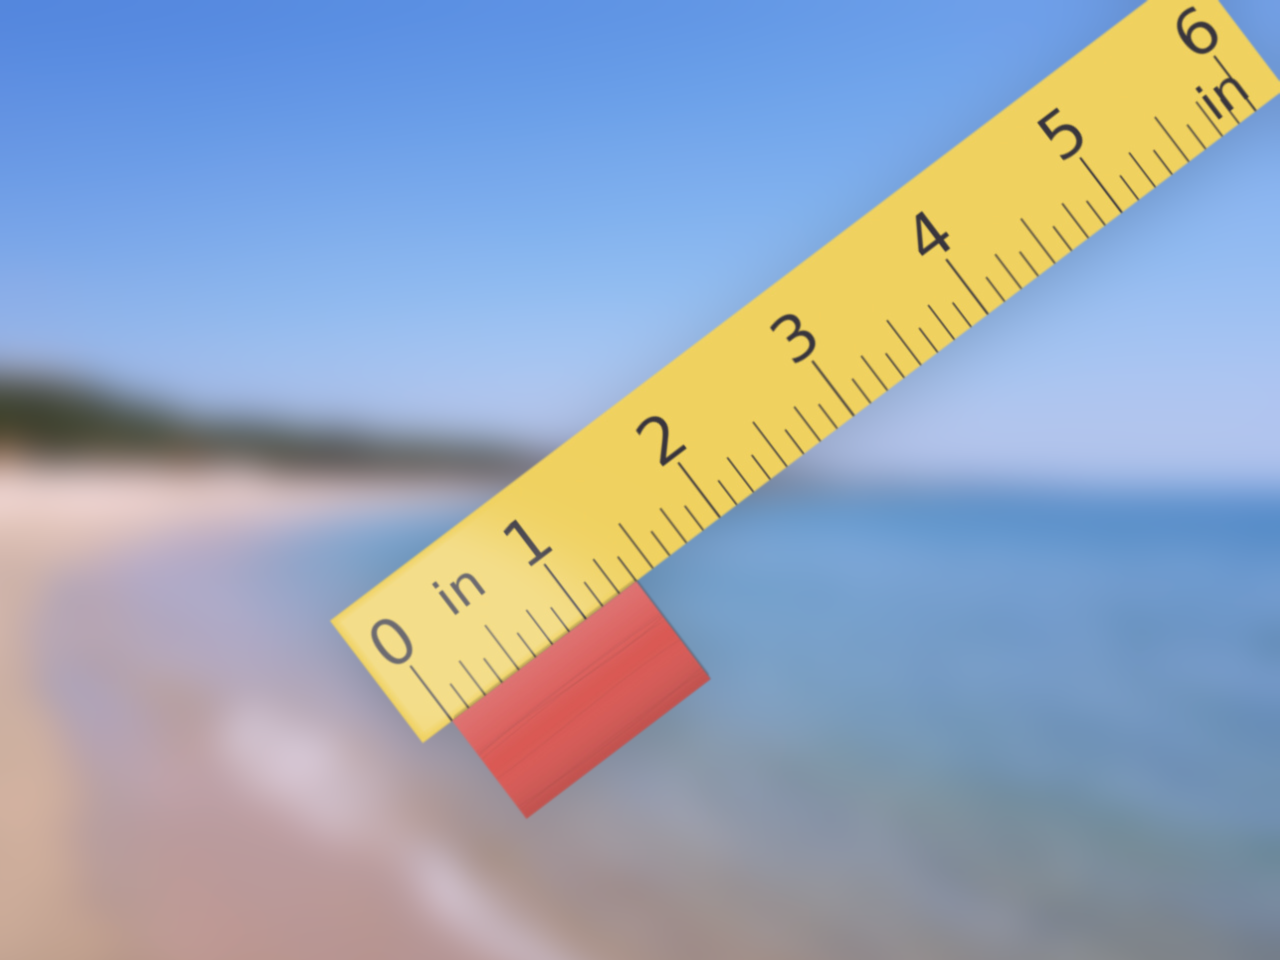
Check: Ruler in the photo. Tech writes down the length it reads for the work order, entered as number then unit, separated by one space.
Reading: 1.375 in
